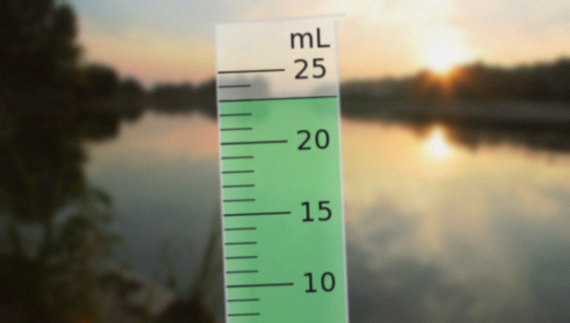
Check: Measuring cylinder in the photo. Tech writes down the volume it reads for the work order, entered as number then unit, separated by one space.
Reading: 23 mL
